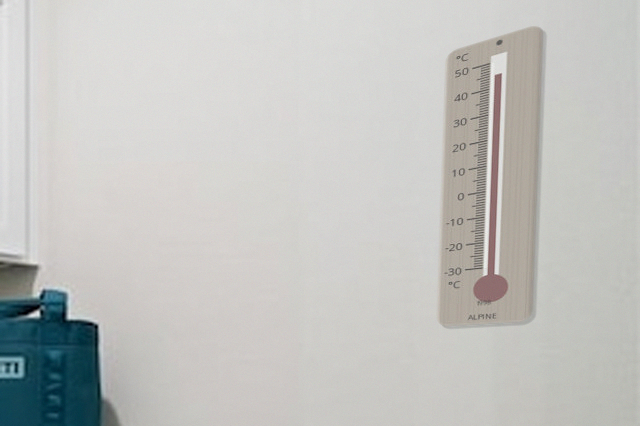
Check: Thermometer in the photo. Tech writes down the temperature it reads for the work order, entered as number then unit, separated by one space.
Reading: 45 °C
